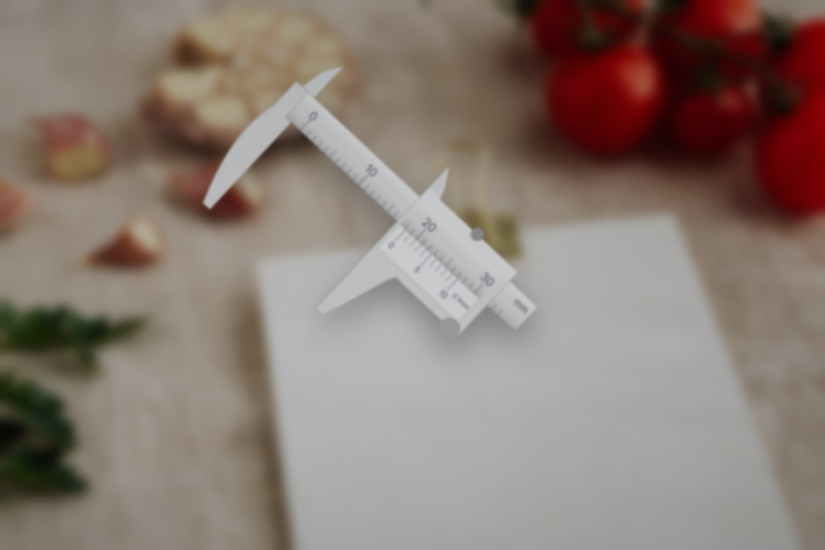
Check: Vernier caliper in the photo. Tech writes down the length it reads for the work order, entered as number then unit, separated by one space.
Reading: 18.2 mm
